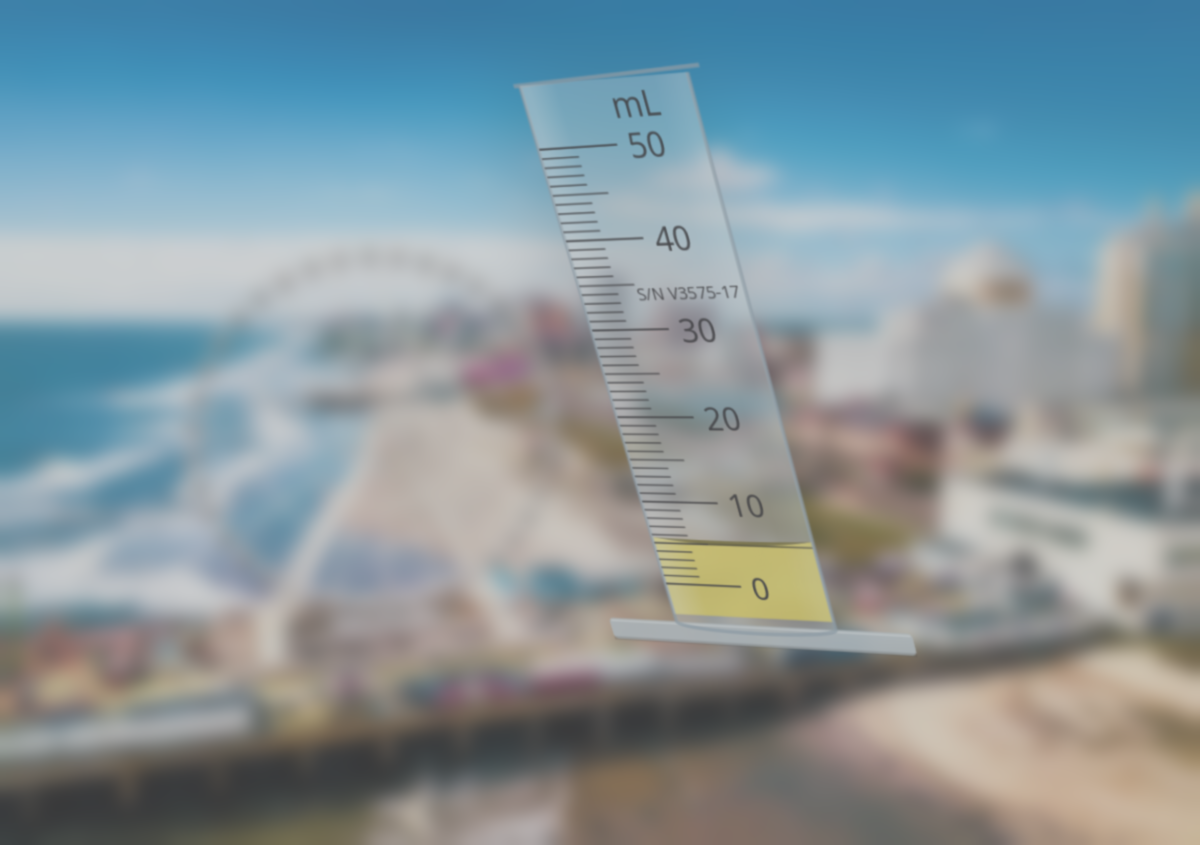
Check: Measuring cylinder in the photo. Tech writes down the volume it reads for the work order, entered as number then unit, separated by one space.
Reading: 5 mL
